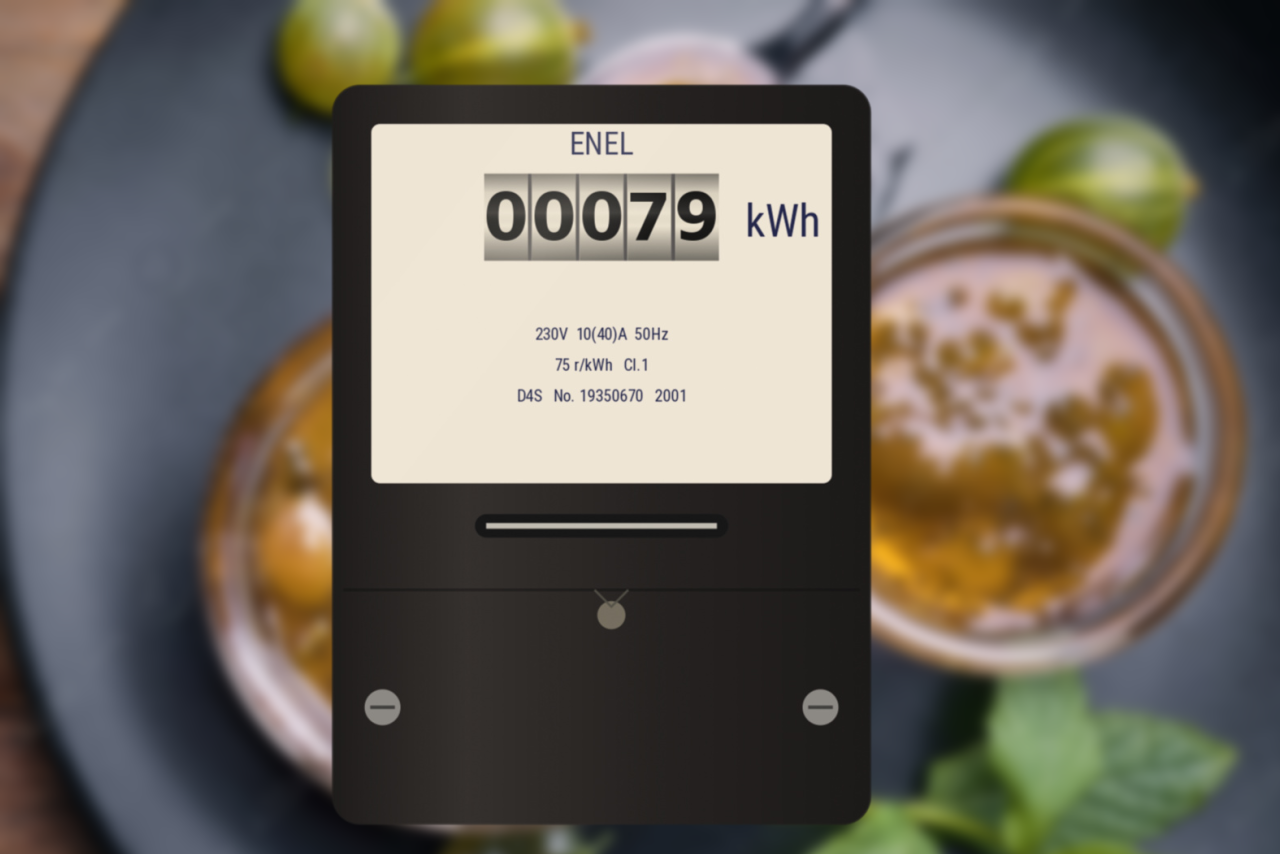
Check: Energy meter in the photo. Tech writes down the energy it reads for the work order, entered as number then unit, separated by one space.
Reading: 79 kWh
